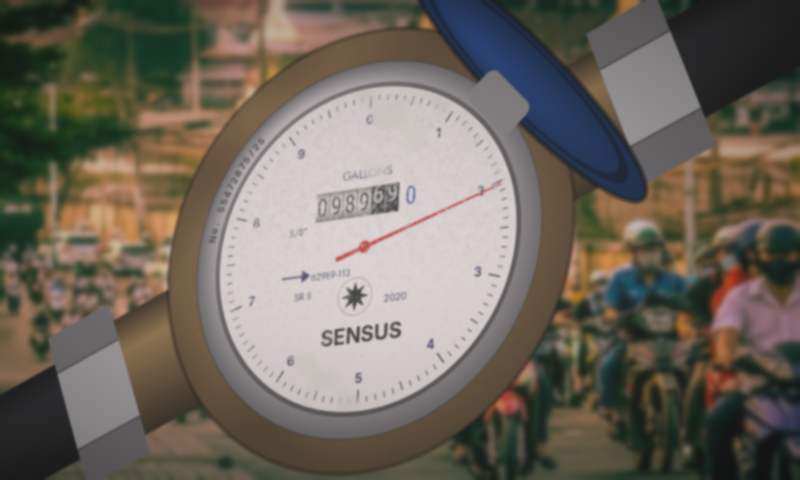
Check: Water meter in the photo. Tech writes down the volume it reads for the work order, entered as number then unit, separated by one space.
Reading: 989692.0 gal
